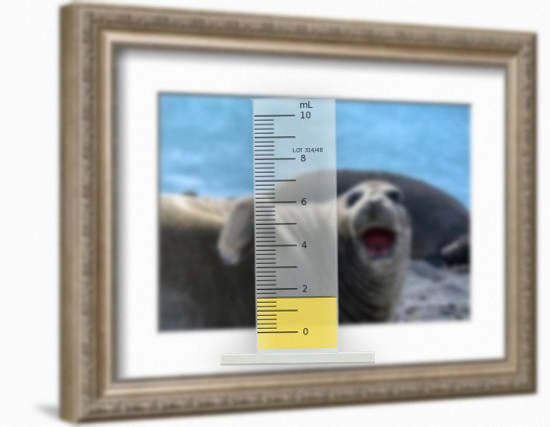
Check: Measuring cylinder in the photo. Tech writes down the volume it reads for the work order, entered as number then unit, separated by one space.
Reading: 1.6 mL
